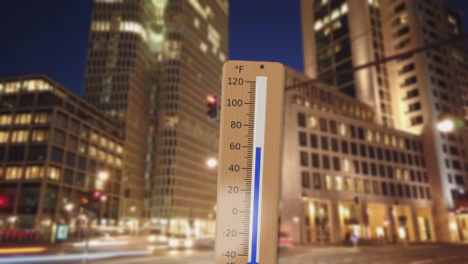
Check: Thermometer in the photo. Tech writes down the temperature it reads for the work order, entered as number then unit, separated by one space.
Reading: 60 °F
